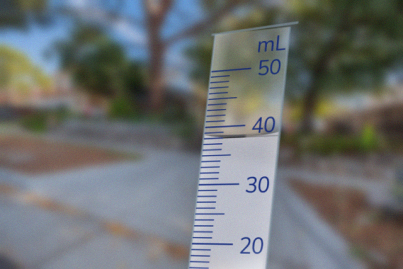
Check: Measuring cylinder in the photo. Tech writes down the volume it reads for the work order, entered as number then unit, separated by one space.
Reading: 38 mL
